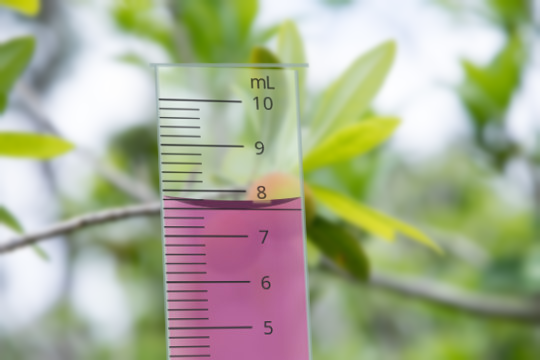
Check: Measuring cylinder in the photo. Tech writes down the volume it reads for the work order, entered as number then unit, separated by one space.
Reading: 7.6 mL
